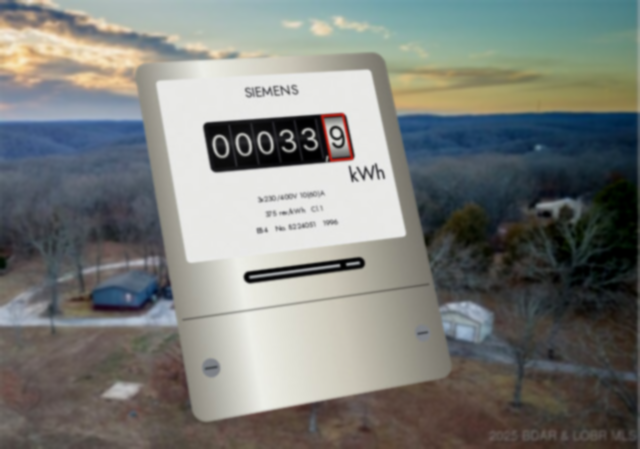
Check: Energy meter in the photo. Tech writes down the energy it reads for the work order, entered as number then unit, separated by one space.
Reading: 33.9 kWh
